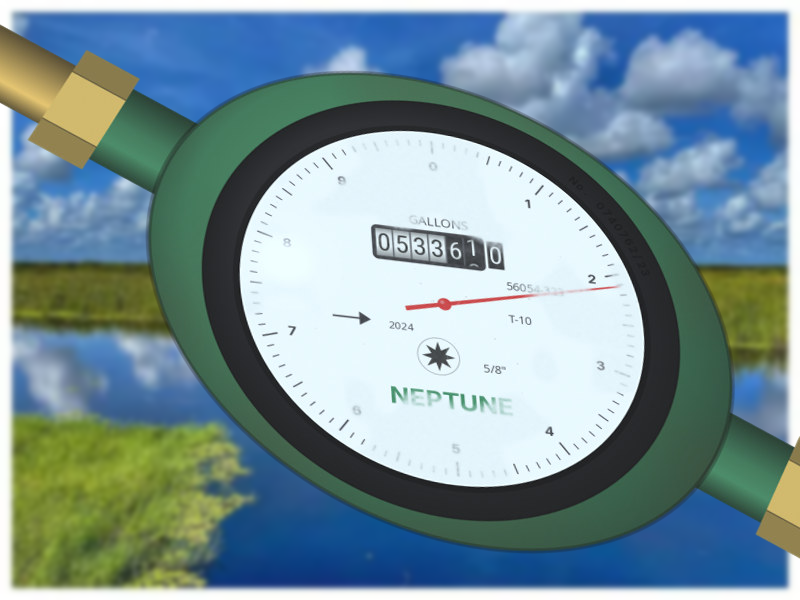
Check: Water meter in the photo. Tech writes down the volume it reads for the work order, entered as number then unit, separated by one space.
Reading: 533612.1 gal
